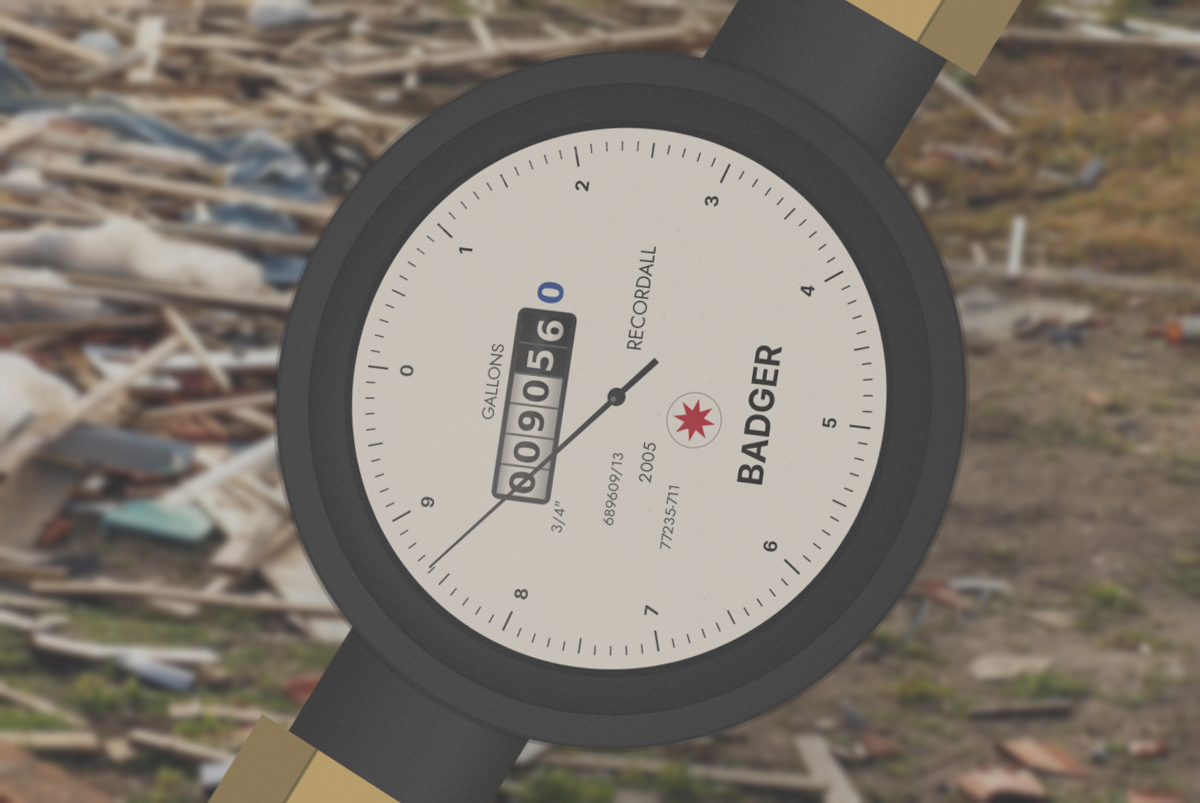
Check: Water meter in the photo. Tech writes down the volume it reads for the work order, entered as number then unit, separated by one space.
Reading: 90558.6 gal
